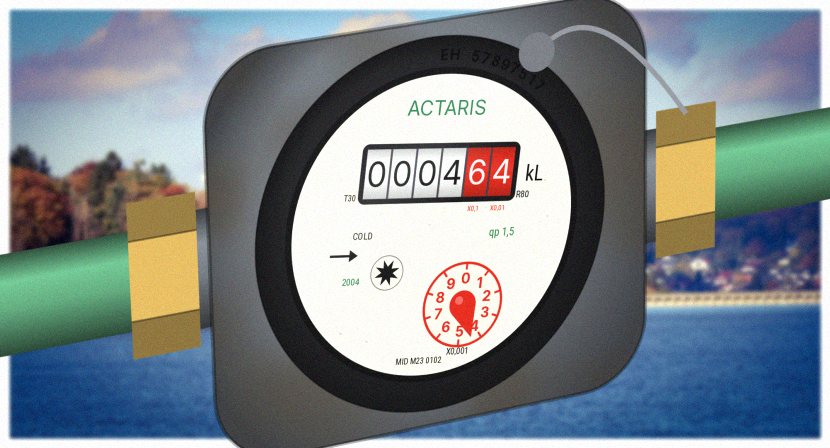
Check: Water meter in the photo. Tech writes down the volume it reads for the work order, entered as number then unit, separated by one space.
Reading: 4.644 kL
